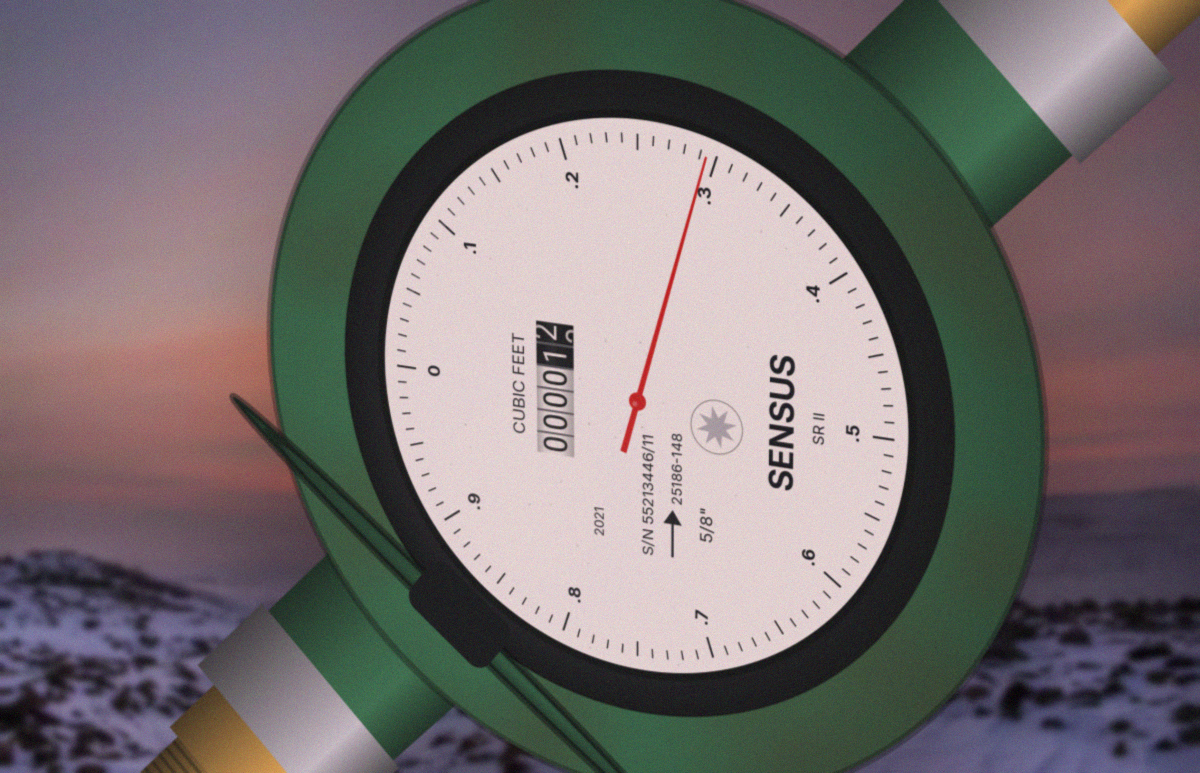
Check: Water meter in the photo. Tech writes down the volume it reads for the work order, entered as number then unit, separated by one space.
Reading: 12.29 ft³
